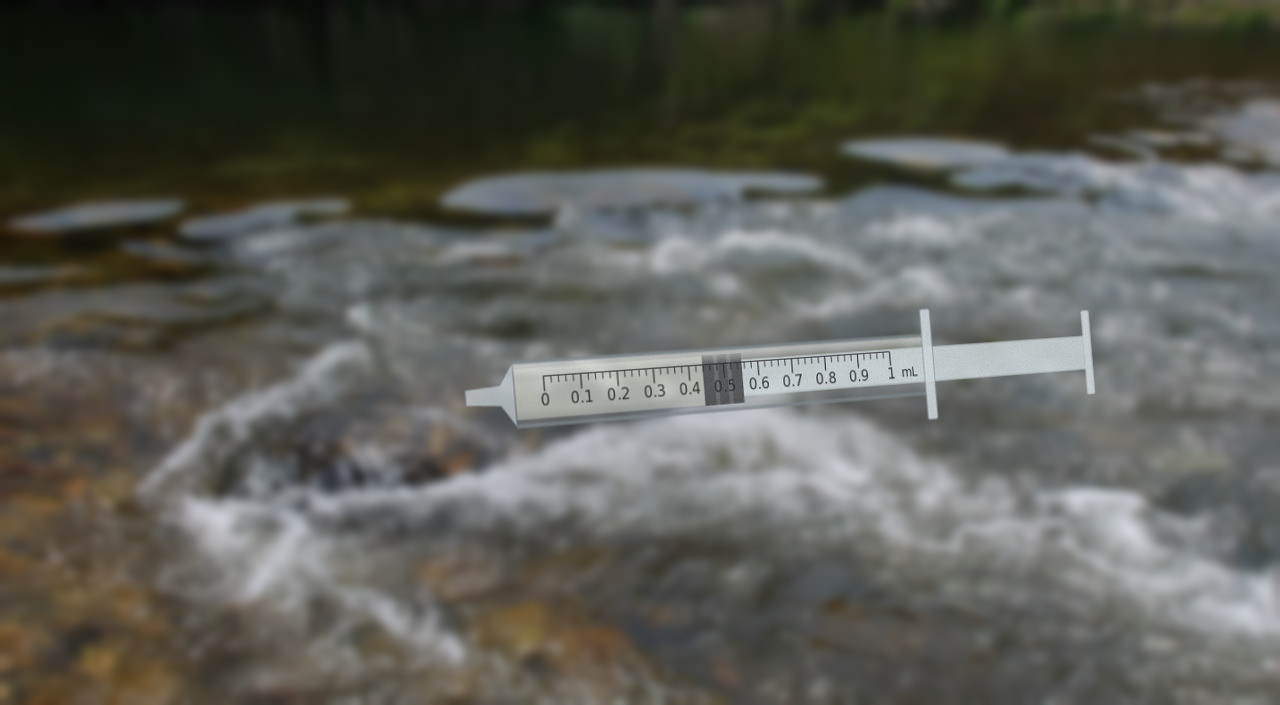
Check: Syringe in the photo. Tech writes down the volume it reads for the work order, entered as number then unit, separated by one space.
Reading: 0.44 mL
